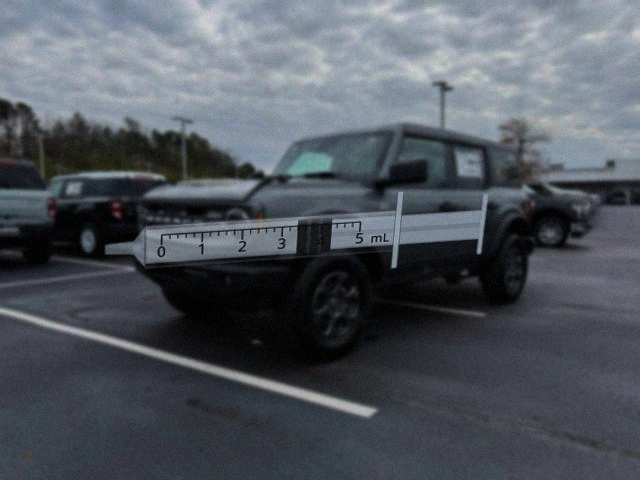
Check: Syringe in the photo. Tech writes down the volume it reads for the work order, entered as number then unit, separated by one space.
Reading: 3.4 mL
